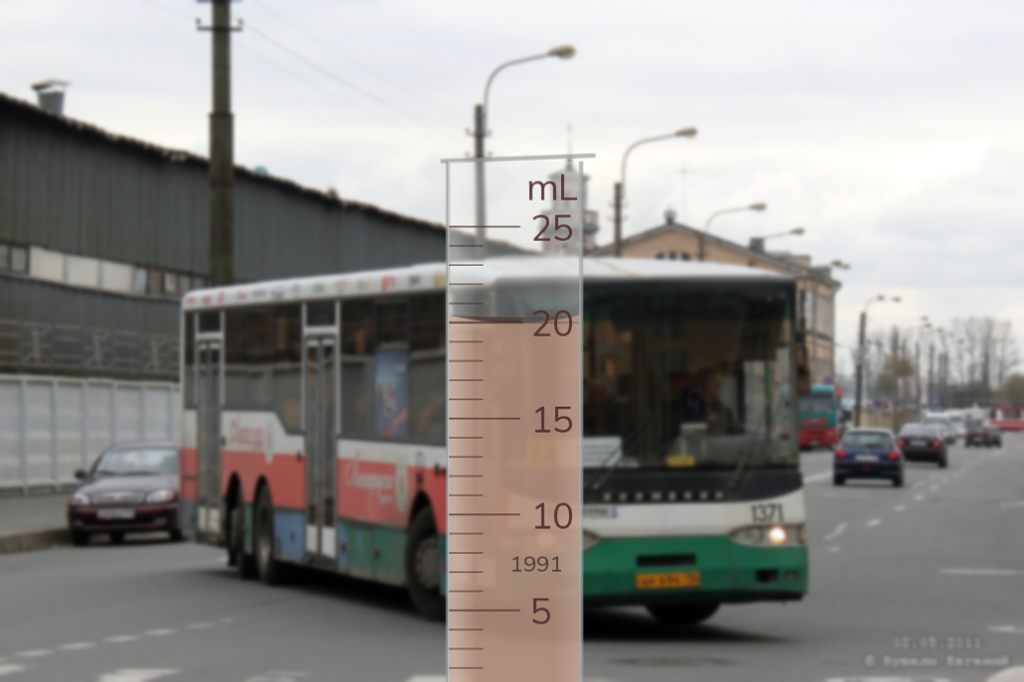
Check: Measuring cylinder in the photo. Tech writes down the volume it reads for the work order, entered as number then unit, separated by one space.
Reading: 20 mL
